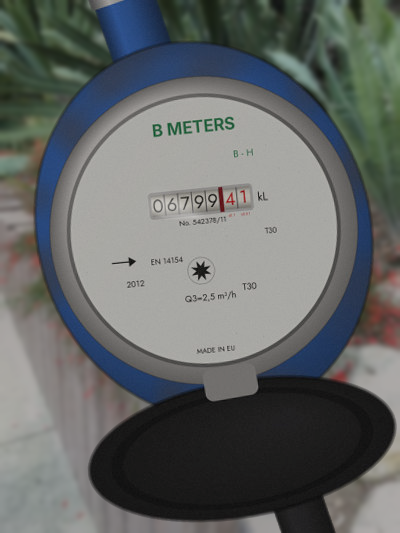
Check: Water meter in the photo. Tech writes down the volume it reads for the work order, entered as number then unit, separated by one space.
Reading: 6799.41 kL
